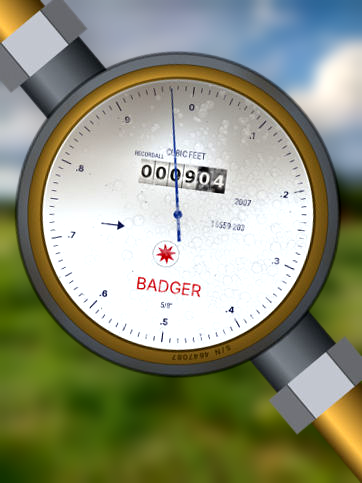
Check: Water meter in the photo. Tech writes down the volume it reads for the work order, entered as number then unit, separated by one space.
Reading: 903.97 ft³
